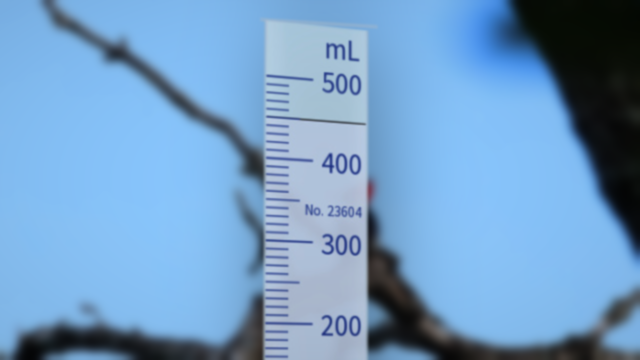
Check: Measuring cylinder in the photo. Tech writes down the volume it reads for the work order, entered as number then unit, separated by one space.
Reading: 450 mL
